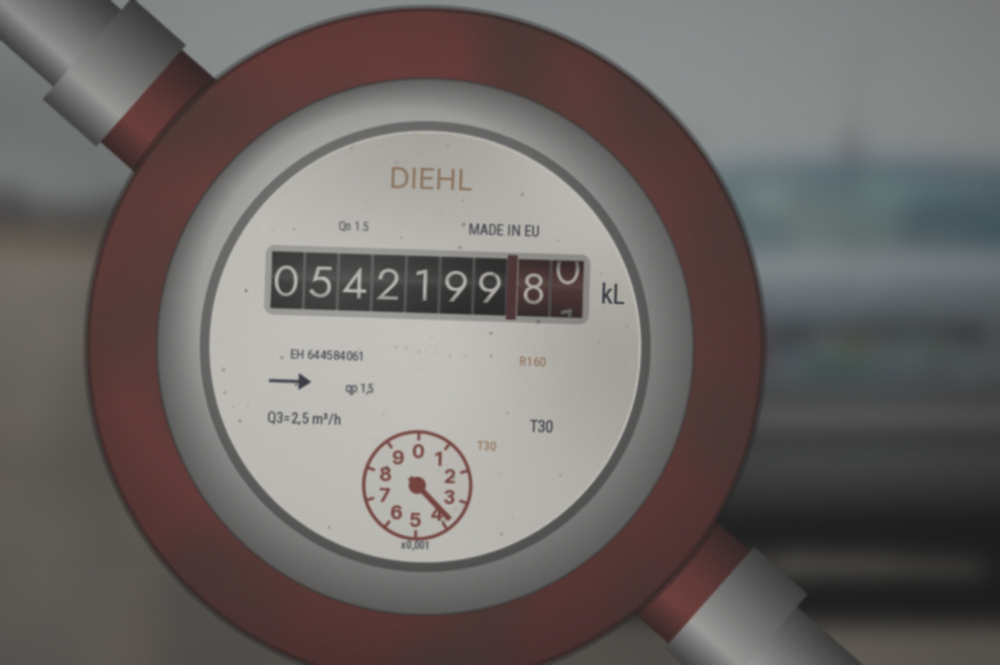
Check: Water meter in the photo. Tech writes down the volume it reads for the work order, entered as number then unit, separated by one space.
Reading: 542199.803 kL
